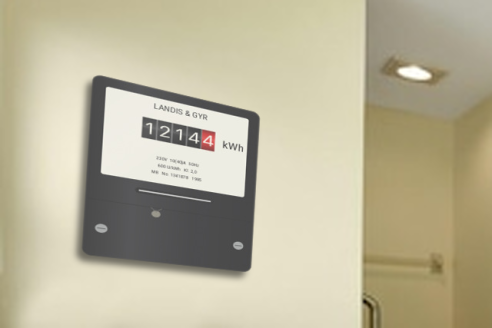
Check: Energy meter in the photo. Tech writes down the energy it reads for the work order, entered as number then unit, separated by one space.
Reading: 1214.4 kWh
